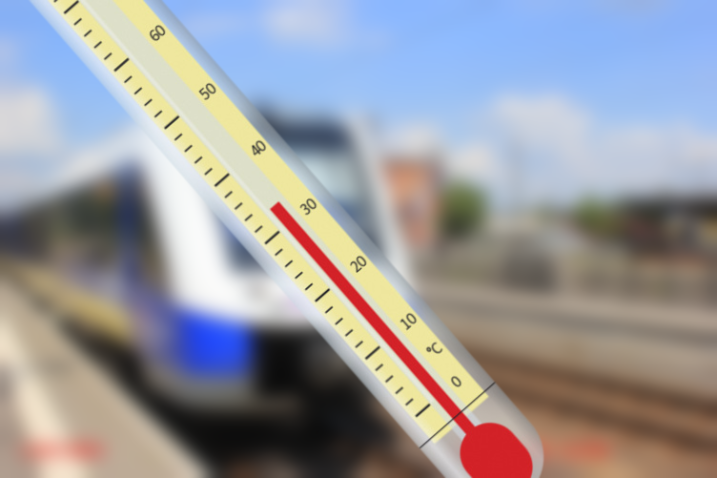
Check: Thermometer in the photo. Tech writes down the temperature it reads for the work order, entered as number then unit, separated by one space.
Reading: 33 °C
